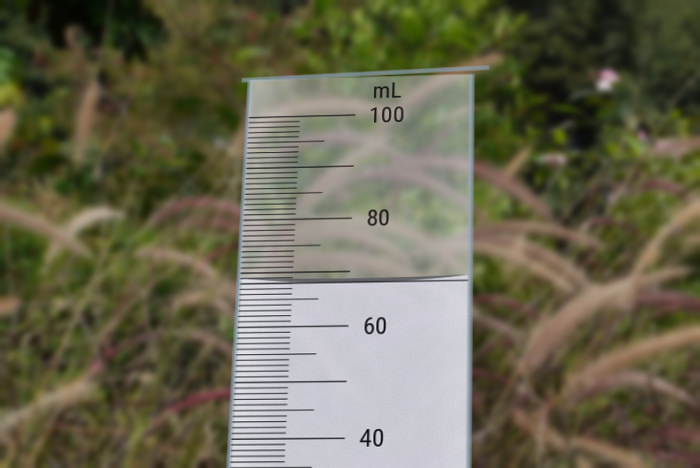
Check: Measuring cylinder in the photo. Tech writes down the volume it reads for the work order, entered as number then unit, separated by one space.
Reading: 68 mL
